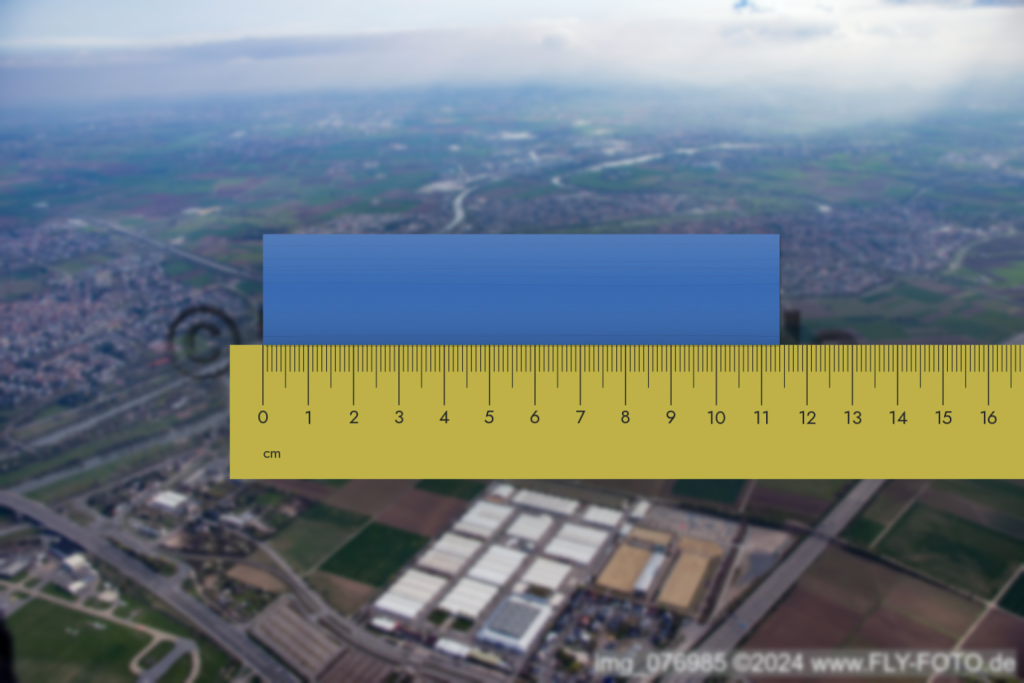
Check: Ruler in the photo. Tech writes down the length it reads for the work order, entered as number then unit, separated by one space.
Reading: 11.4 cm
